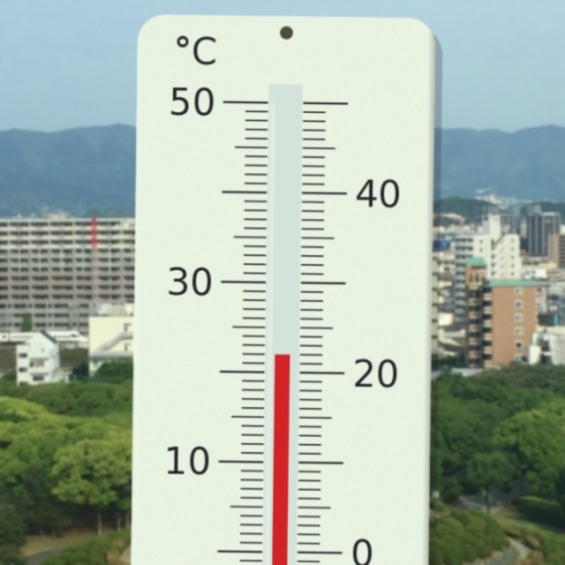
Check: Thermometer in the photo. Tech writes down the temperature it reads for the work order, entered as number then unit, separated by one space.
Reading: 22 °C
